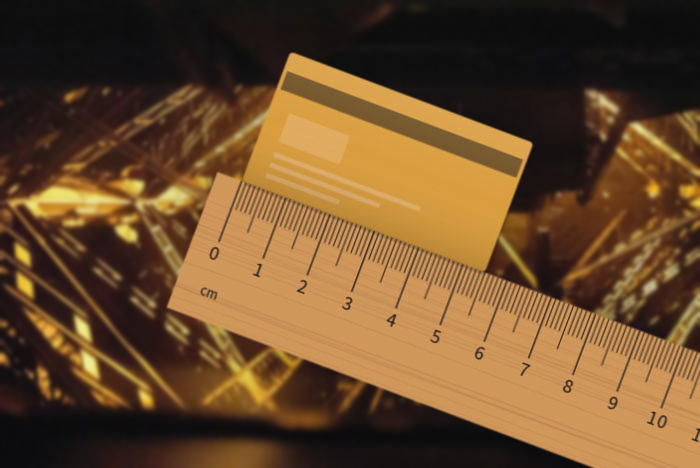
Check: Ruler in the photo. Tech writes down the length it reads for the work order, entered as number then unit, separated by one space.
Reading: 5.5 cm
